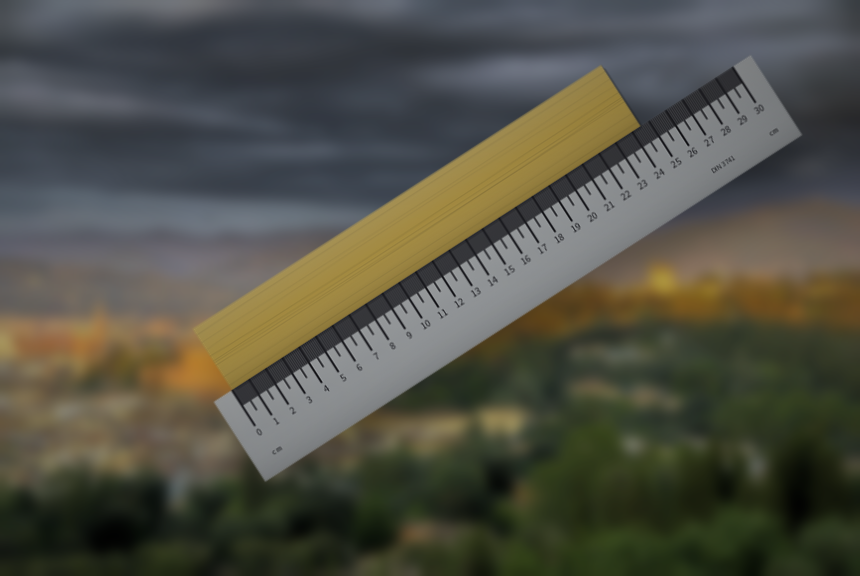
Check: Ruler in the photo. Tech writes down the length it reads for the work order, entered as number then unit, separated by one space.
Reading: 24.5 cm
